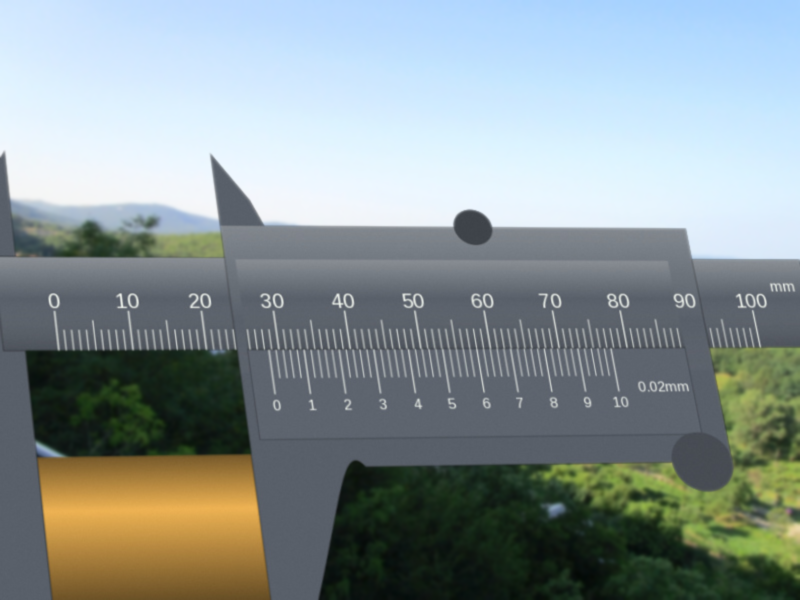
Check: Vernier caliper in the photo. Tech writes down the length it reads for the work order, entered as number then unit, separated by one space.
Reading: 28.6 mm
